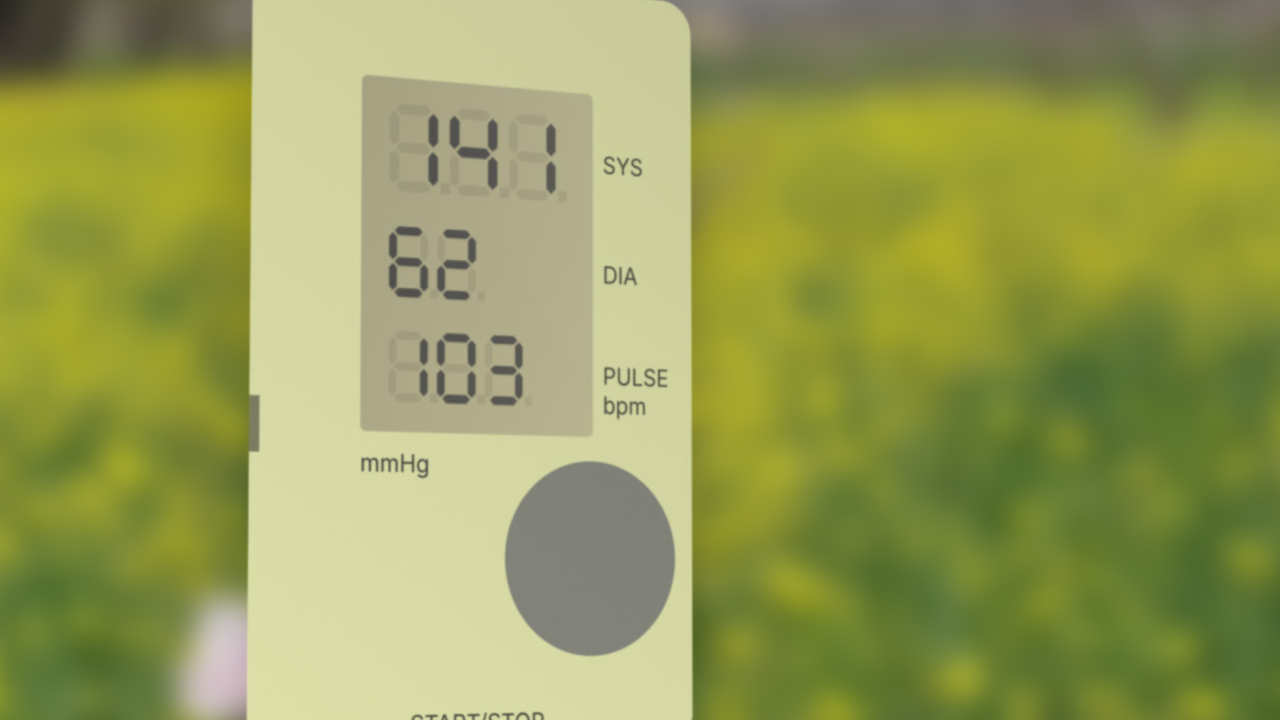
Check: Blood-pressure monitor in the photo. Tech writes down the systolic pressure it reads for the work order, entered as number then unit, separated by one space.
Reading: 141 mmHg
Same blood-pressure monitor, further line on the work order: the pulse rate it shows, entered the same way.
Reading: 103 bpm
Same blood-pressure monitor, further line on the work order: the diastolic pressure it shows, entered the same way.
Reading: 62 mmHg
